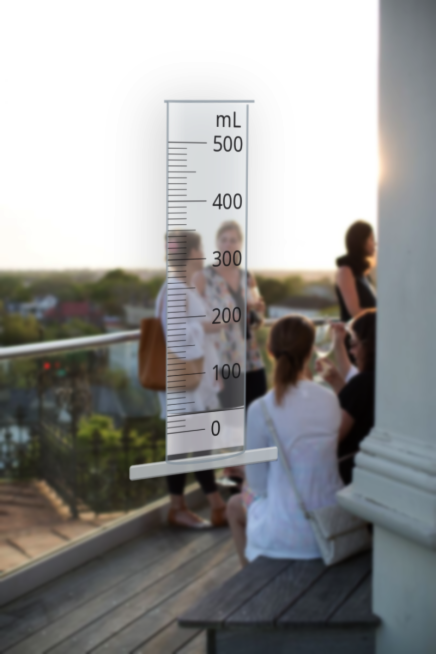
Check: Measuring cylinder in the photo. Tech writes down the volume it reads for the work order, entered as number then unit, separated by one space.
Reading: 30 mL
